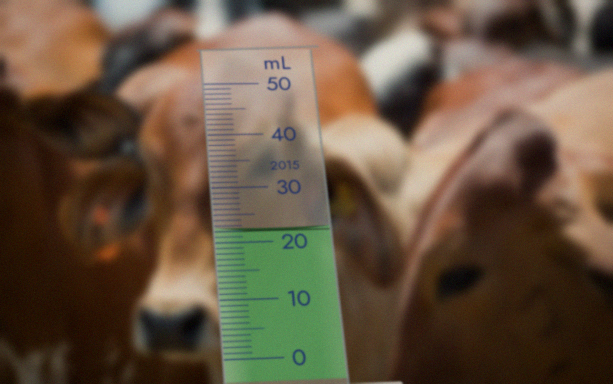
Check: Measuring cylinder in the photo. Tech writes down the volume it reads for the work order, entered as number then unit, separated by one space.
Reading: 22 mL
